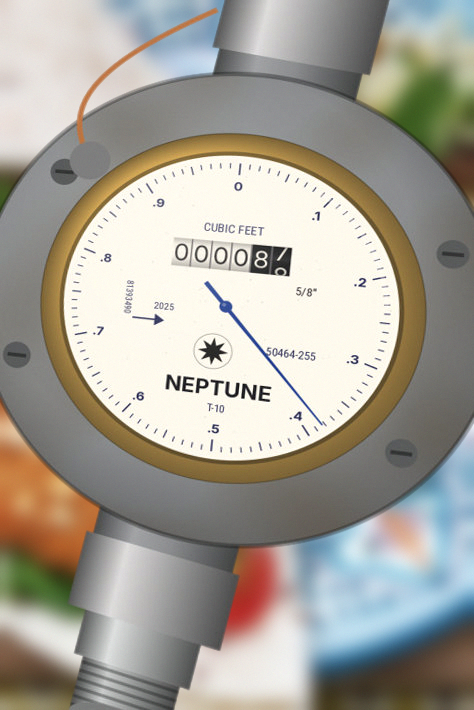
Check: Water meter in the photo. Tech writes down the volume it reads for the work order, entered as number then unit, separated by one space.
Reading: 87.38 ft³
